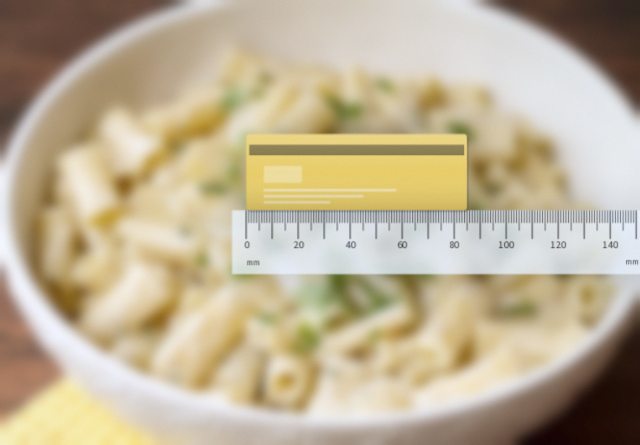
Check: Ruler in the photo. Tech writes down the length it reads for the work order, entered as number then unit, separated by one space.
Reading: 85 mm
